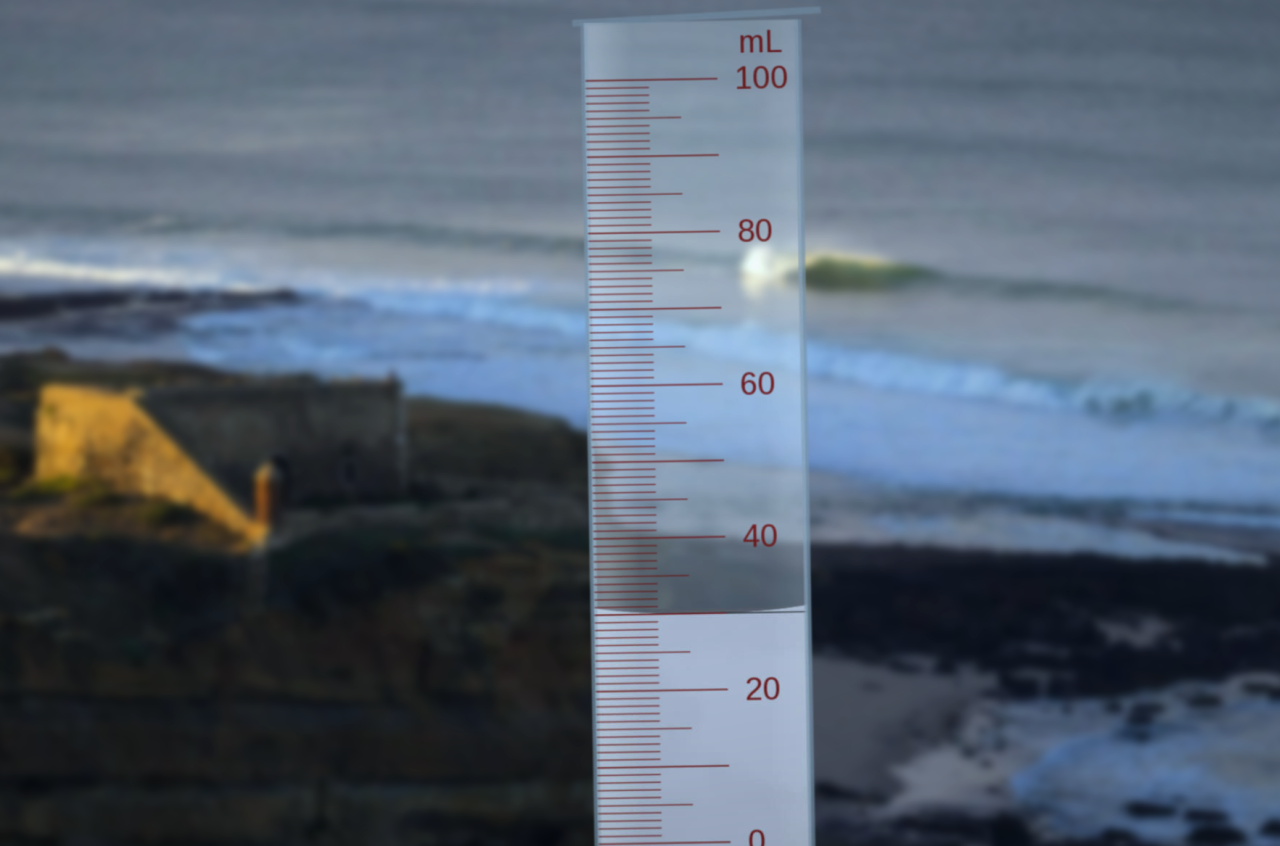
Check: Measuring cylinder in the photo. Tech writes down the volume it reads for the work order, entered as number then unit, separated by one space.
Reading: 30 mL
